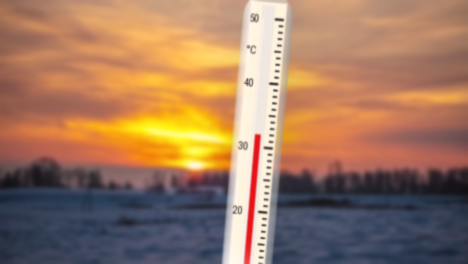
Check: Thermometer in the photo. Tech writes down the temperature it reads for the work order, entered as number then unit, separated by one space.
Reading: 32 °C
